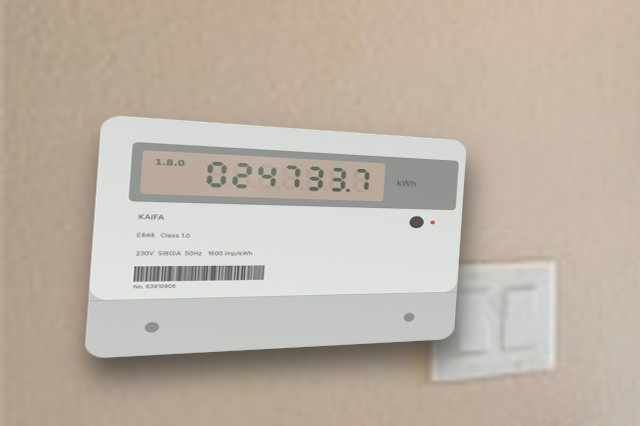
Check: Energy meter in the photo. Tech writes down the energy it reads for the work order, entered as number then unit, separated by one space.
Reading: 24733.7 kWh
